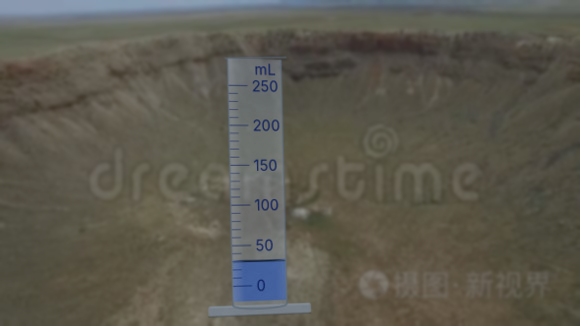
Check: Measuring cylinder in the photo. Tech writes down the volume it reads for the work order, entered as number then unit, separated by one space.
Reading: 30 mL
